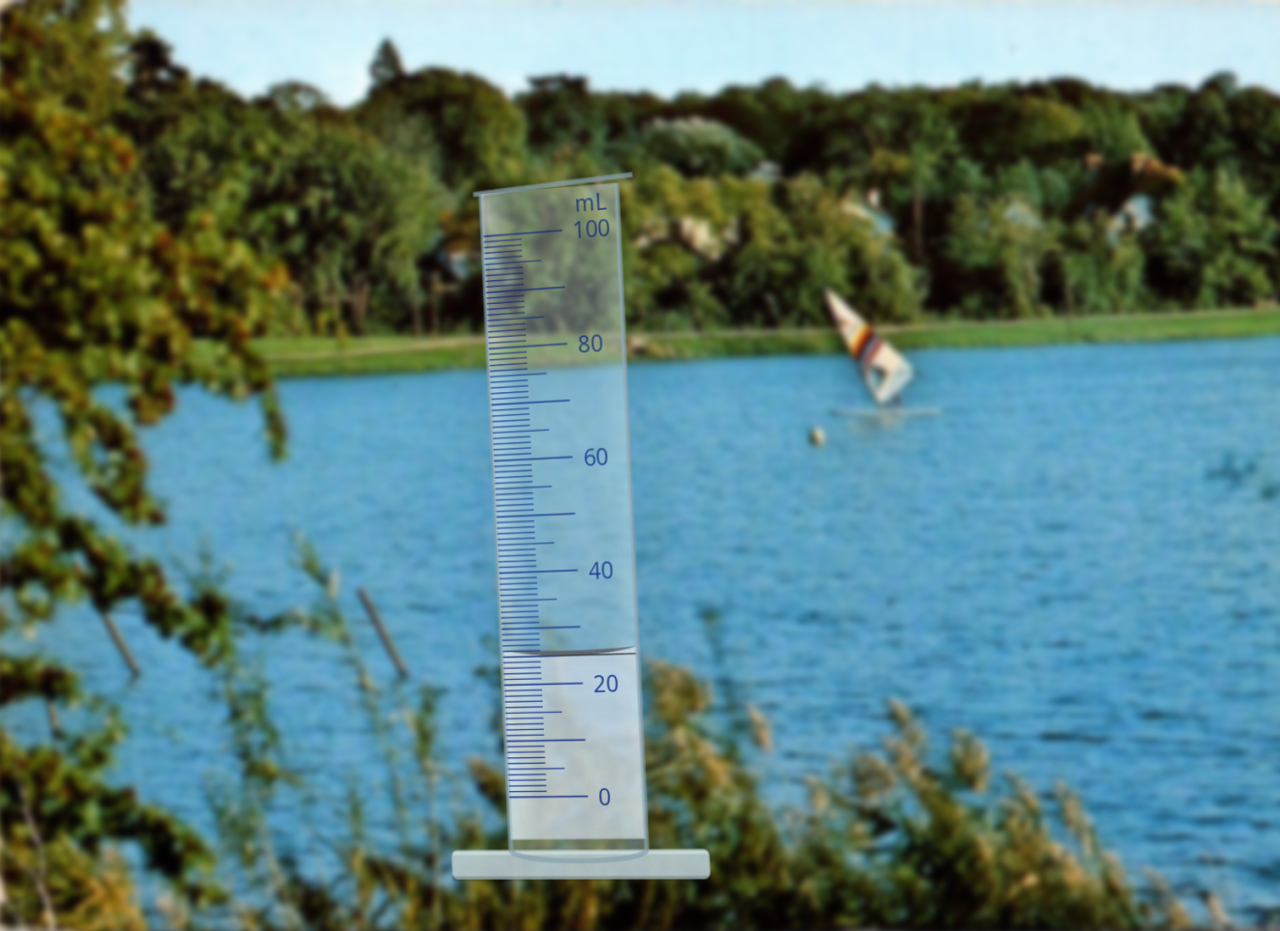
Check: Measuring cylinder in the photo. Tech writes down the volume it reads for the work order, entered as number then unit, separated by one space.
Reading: 25 mL
